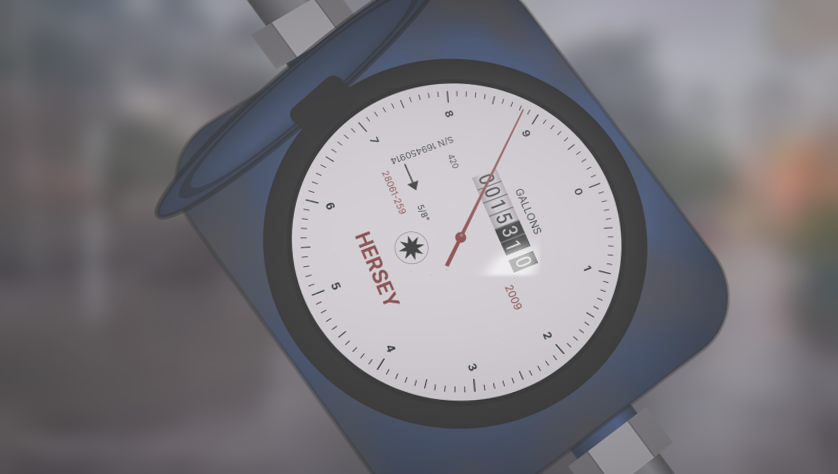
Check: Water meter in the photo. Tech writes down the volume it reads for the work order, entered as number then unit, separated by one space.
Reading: 15308.8 gal
